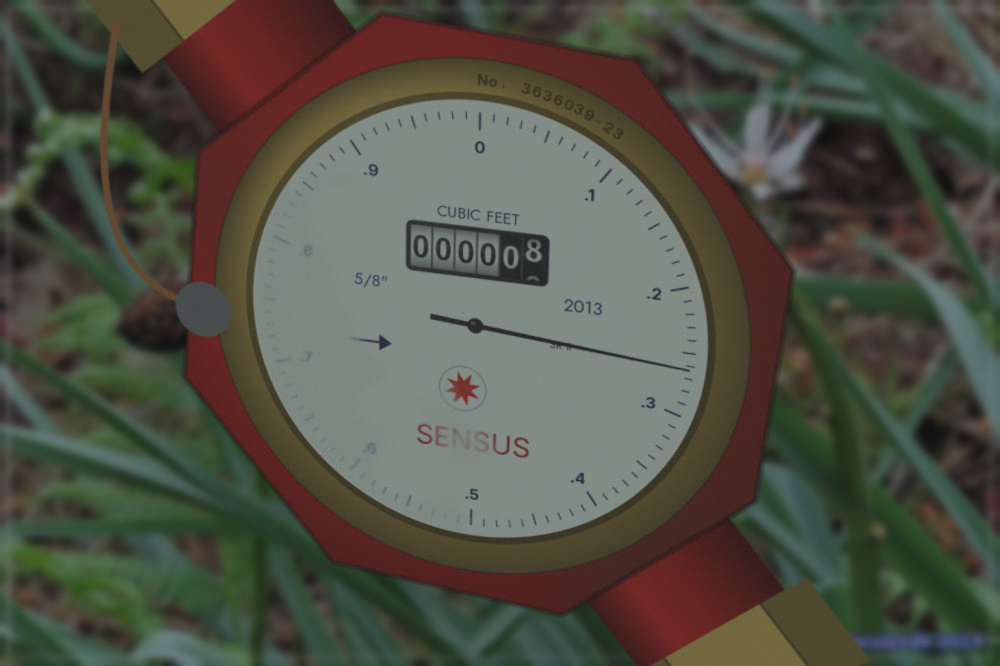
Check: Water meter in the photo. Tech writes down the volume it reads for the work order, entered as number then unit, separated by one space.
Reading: 8.26 ft³
